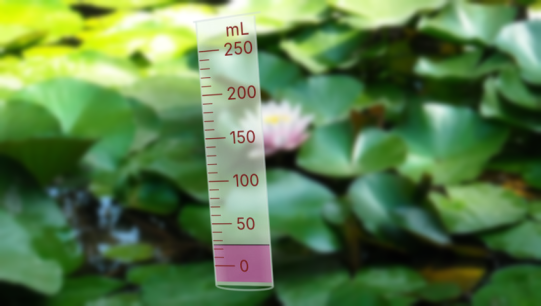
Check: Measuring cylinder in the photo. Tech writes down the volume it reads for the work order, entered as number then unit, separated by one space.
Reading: 25 mL
